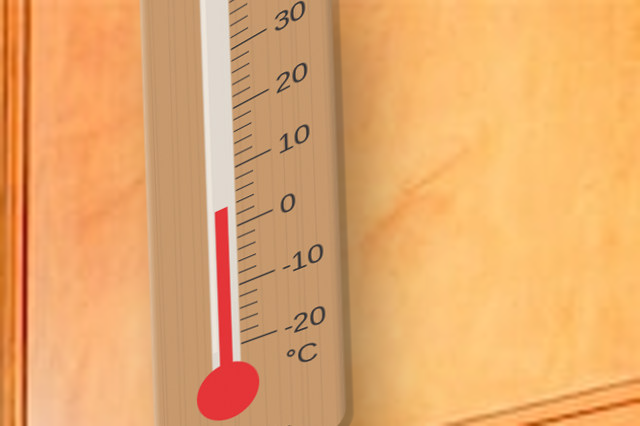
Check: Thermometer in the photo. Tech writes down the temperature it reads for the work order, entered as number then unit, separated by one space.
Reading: 4 °C
